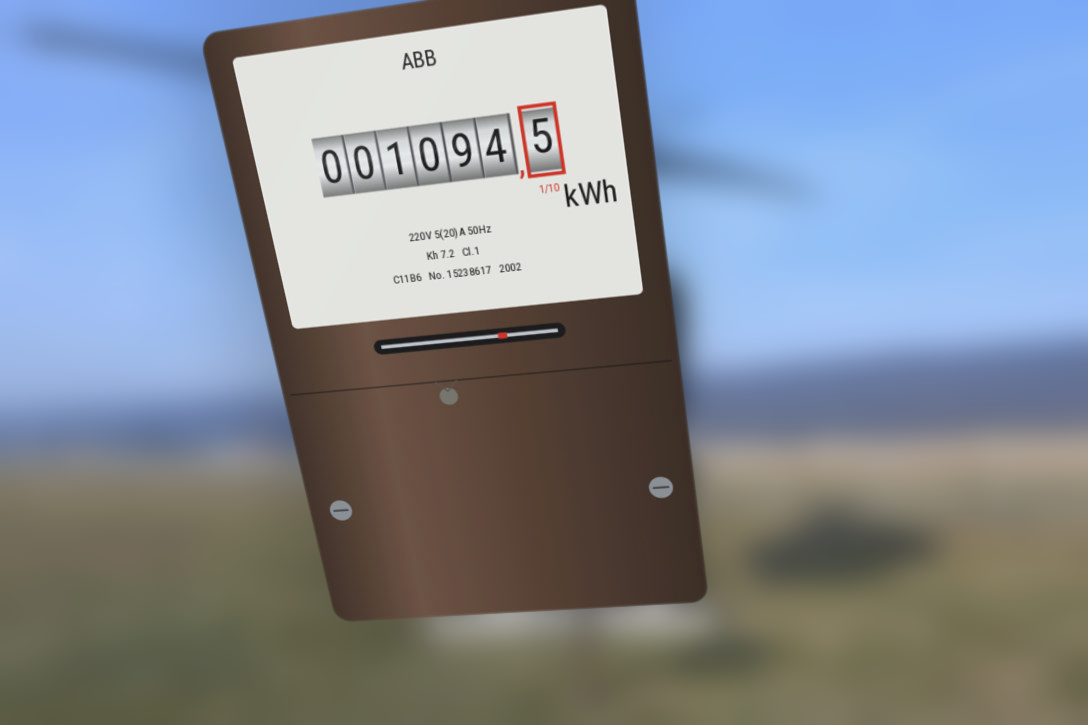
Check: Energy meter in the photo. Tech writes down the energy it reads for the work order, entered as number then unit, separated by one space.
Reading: 1094.5 kWh
